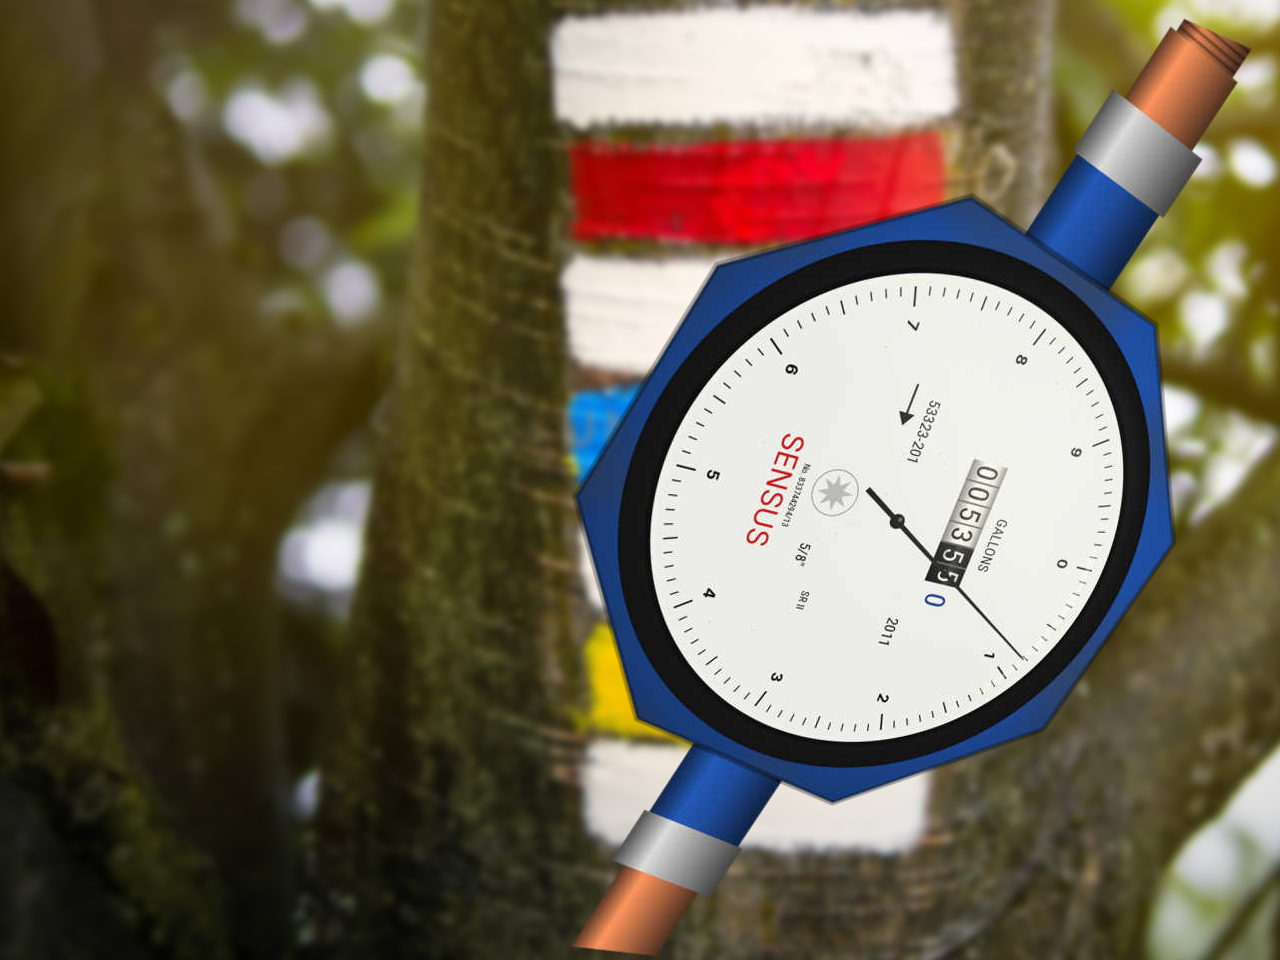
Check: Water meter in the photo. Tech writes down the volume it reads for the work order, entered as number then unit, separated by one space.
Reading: 53550.8 gal
